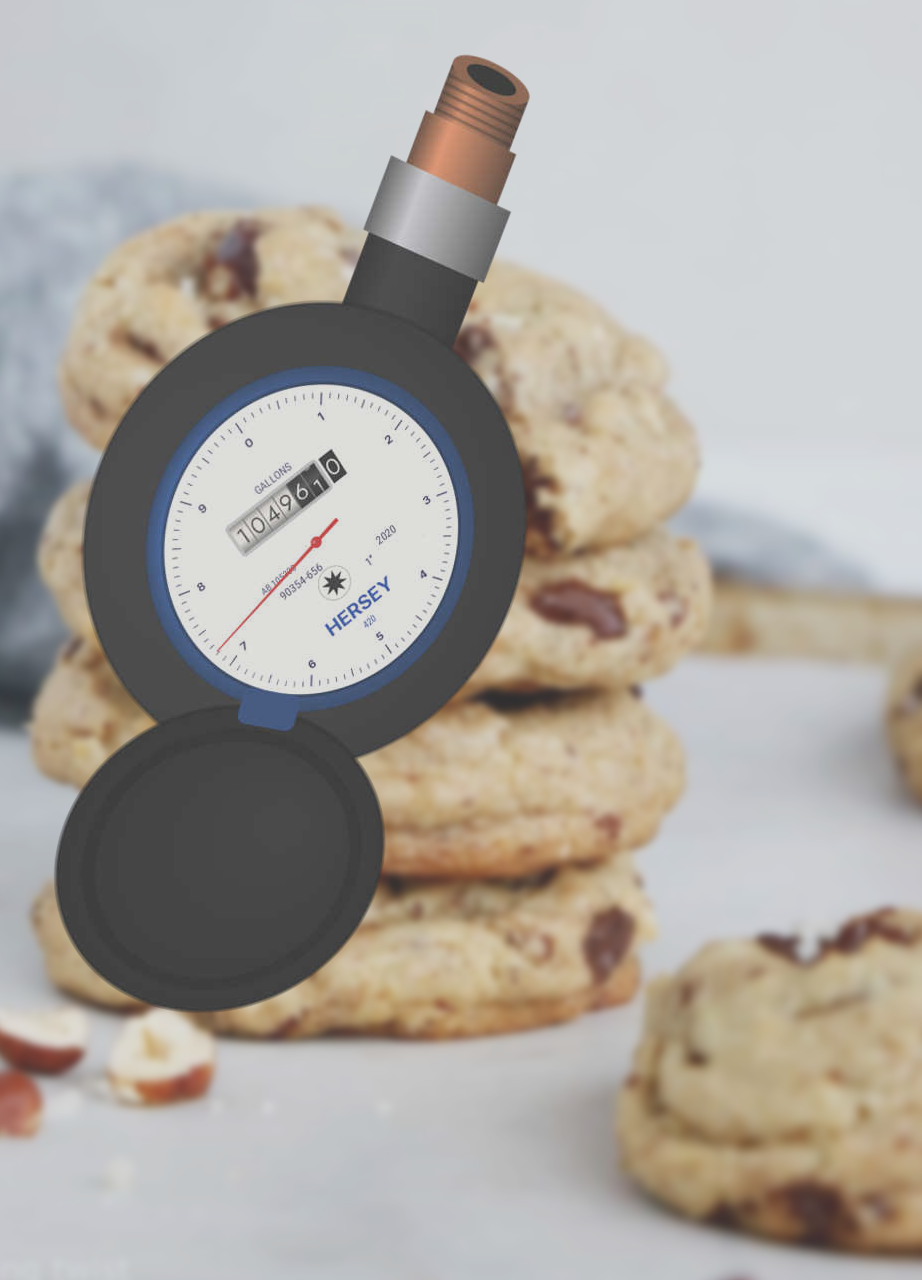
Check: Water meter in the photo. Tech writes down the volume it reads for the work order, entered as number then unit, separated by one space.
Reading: 1049607.2 gal
